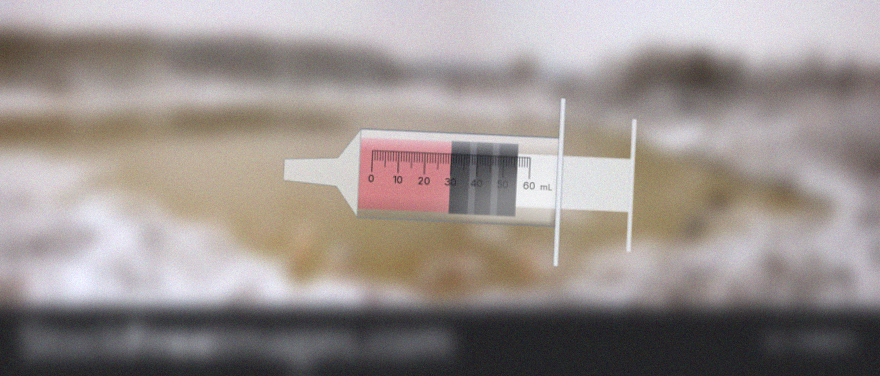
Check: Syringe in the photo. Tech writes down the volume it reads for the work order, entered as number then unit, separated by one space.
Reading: 30 mL
